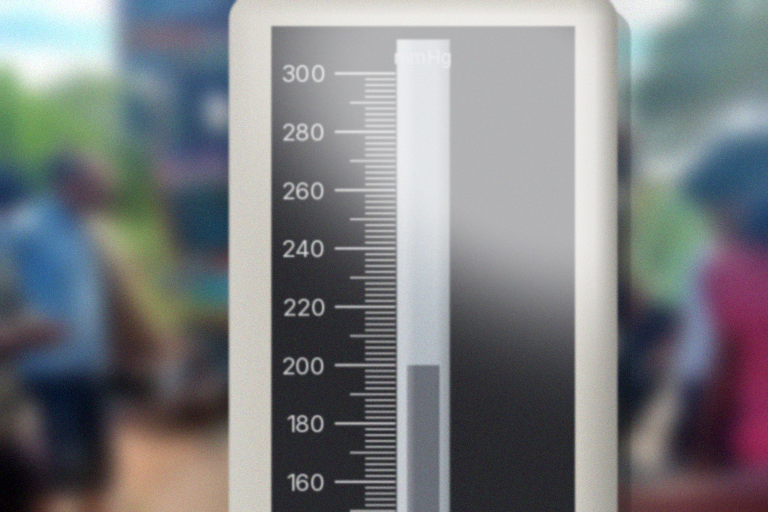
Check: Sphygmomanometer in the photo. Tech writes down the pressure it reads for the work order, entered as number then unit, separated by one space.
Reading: 200 mmHg
